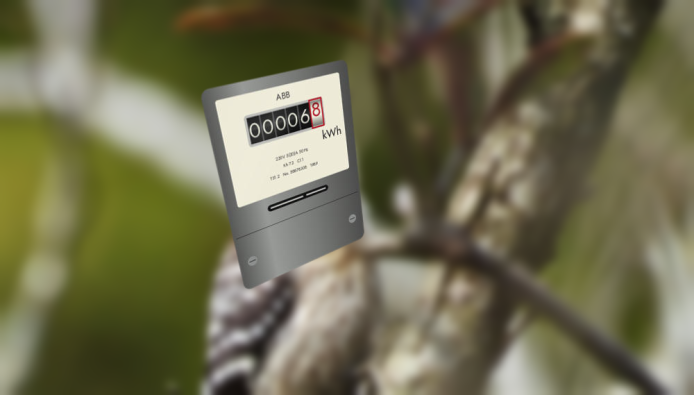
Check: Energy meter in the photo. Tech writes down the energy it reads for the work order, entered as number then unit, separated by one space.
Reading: 6.8 kWh
